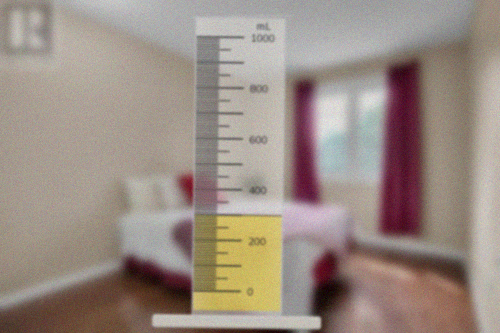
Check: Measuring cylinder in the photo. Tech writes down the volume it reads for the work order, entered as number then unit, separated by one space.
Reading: 300 mL
